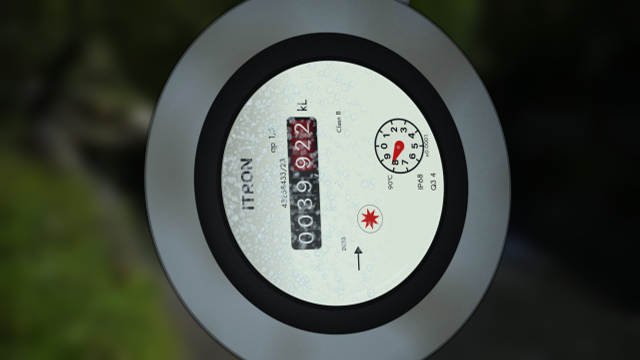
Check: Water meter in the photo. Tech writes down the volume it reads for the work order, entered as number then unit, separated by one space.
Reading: 39.9228 kL
